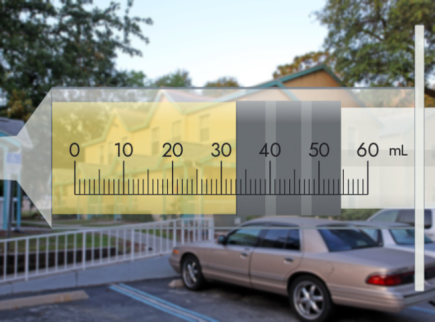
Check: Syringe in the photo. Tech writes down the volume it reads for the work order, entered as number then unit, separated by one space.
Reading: 33 mL
